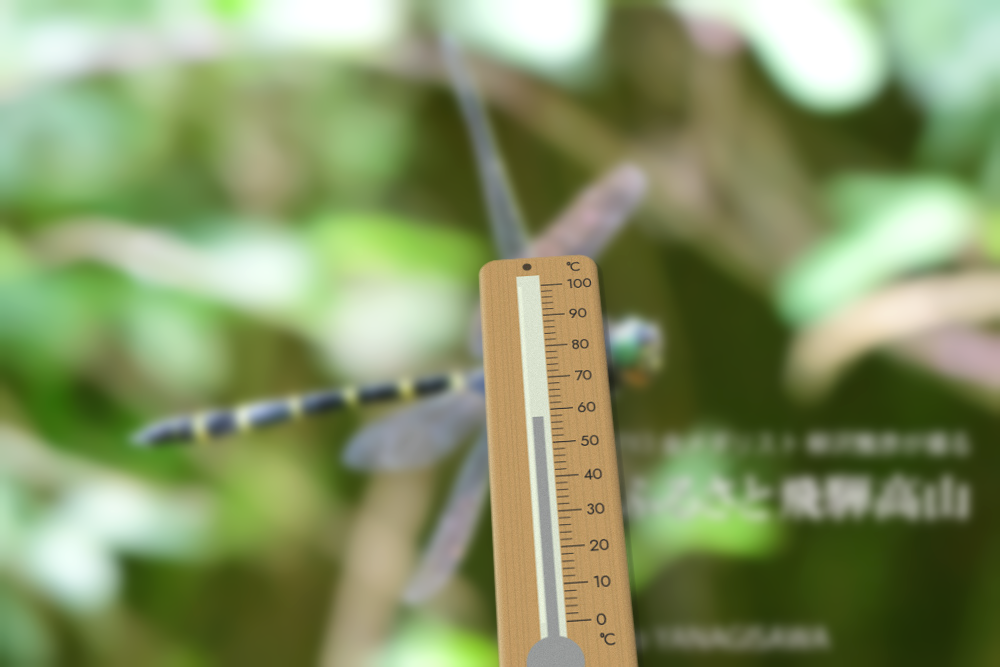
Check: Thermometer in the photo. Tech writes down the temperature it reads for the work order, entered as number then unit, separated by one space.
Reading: 58 °C
